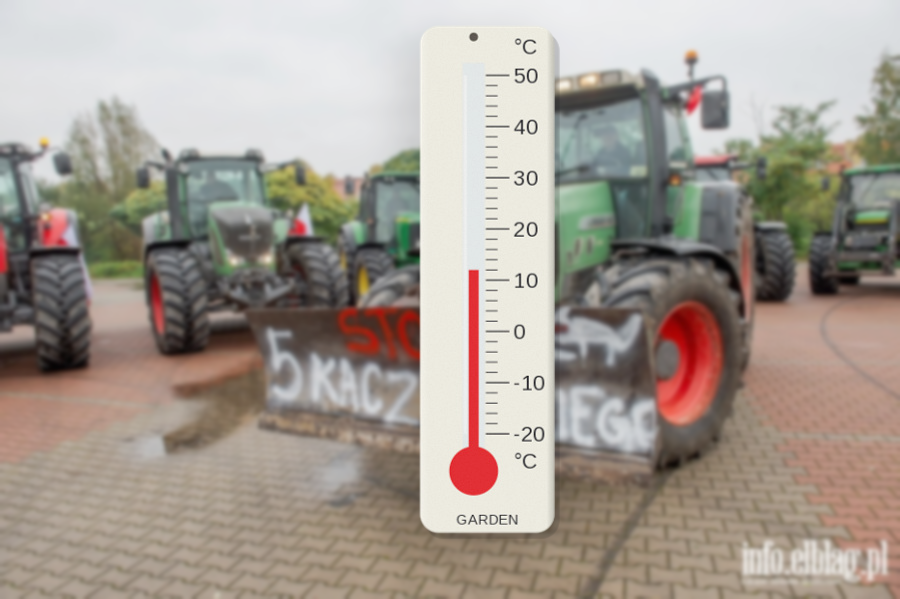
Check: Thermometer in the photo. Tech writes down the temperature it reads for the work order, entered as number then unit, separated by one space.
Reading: 12 °C
